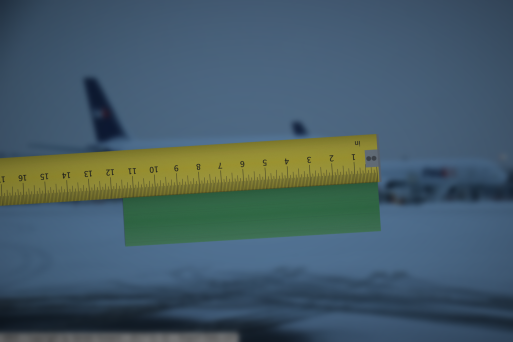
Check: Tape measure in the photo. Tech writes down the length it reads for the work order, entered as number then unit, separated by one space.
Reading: 11.5 in
